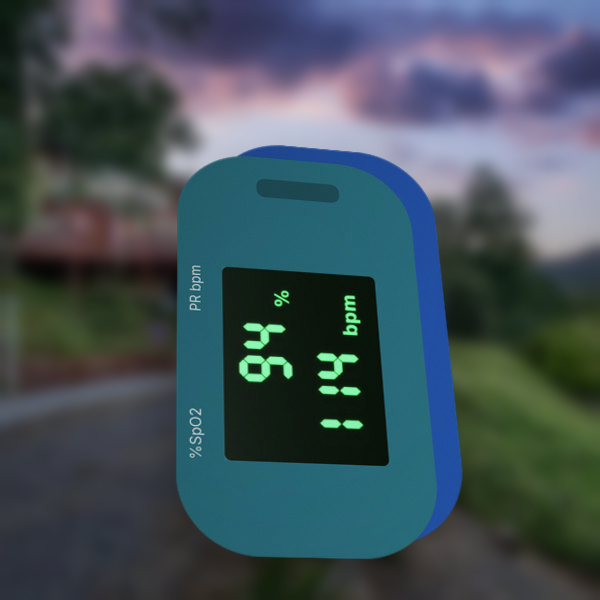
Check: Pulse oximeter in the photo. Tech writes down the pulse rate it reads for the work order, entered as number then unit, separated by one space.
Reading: 114 bpm
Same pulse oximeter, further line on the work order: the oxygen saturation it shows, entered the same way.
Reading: 94 %
